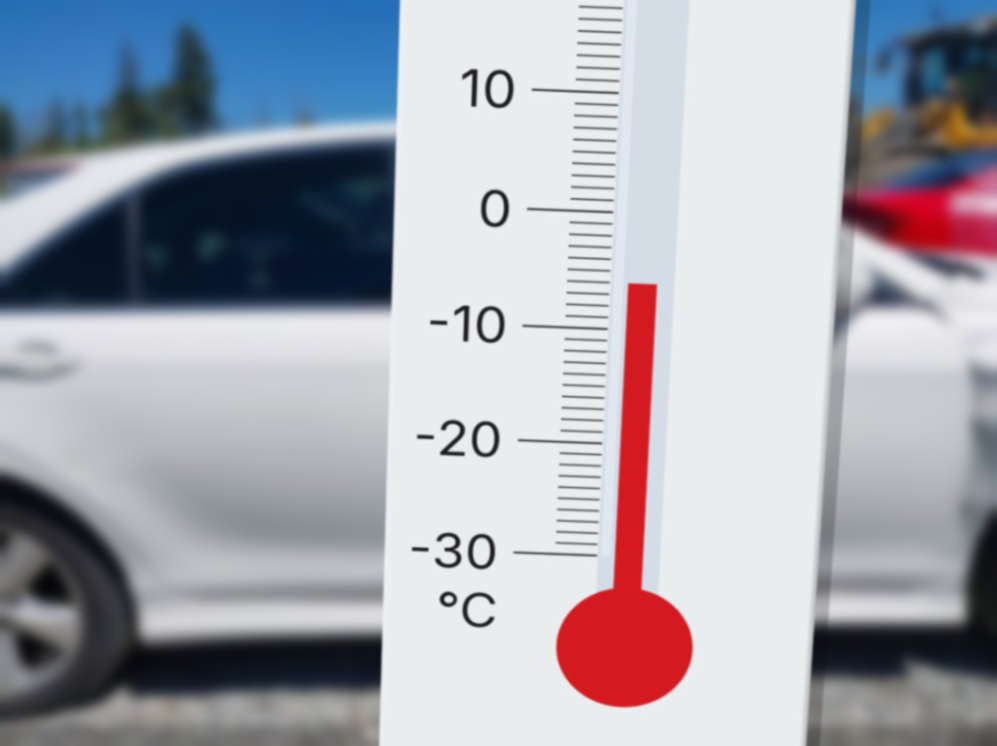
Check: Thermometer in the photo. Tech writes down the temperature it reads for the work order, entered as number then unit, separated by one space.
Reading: -6 °C
